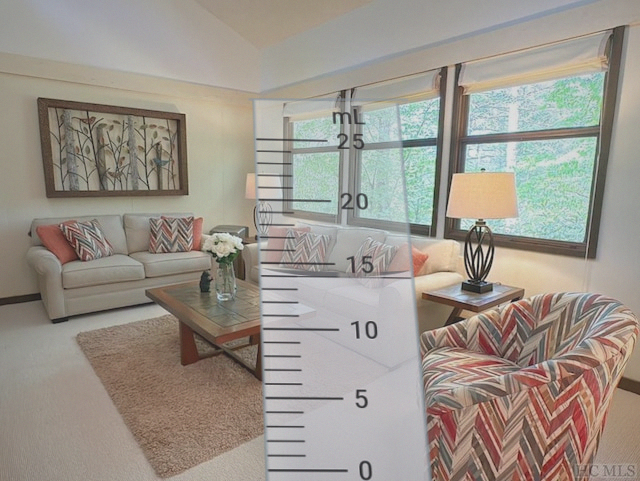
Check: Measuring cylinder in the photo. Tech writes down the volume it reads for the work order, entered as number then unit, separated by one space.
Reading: 14 mL
